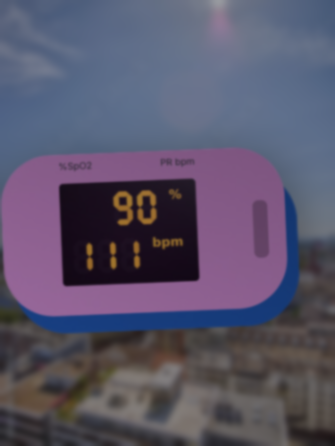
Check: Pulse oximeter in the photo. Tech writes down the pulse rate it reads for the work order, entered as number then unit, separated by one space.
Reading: 111 bpm
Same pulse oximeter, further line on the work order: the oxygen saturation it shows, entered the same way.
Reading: 90 %
